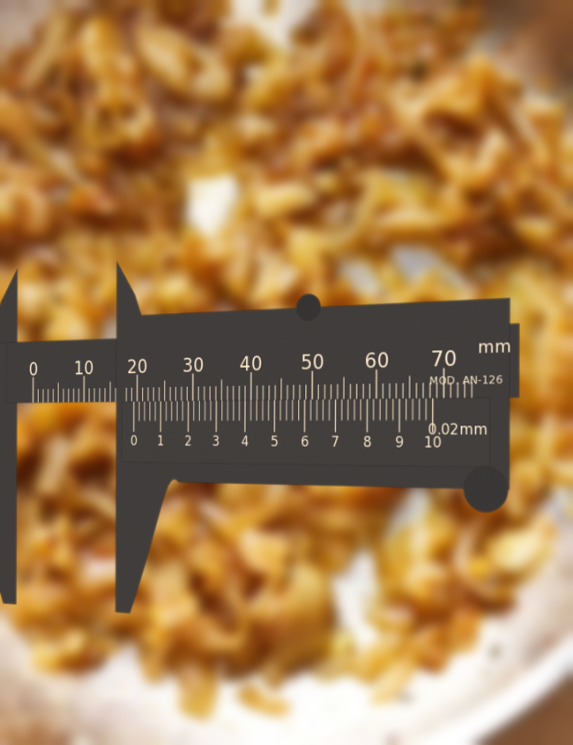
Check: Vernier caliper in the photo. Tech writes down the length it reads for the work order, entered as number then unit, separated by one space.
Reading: 19.4 mm
